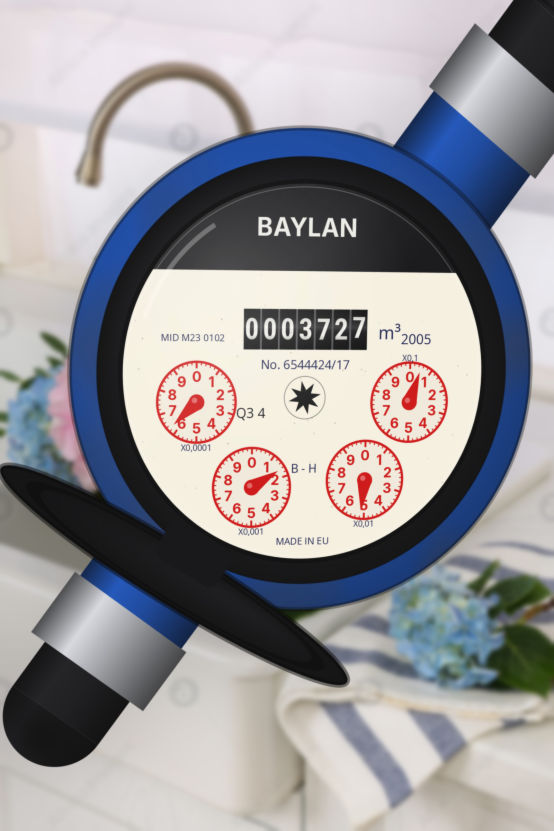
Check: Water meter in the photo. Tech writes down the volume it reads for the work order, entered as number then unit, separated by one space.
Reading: 3727.0516 m³
